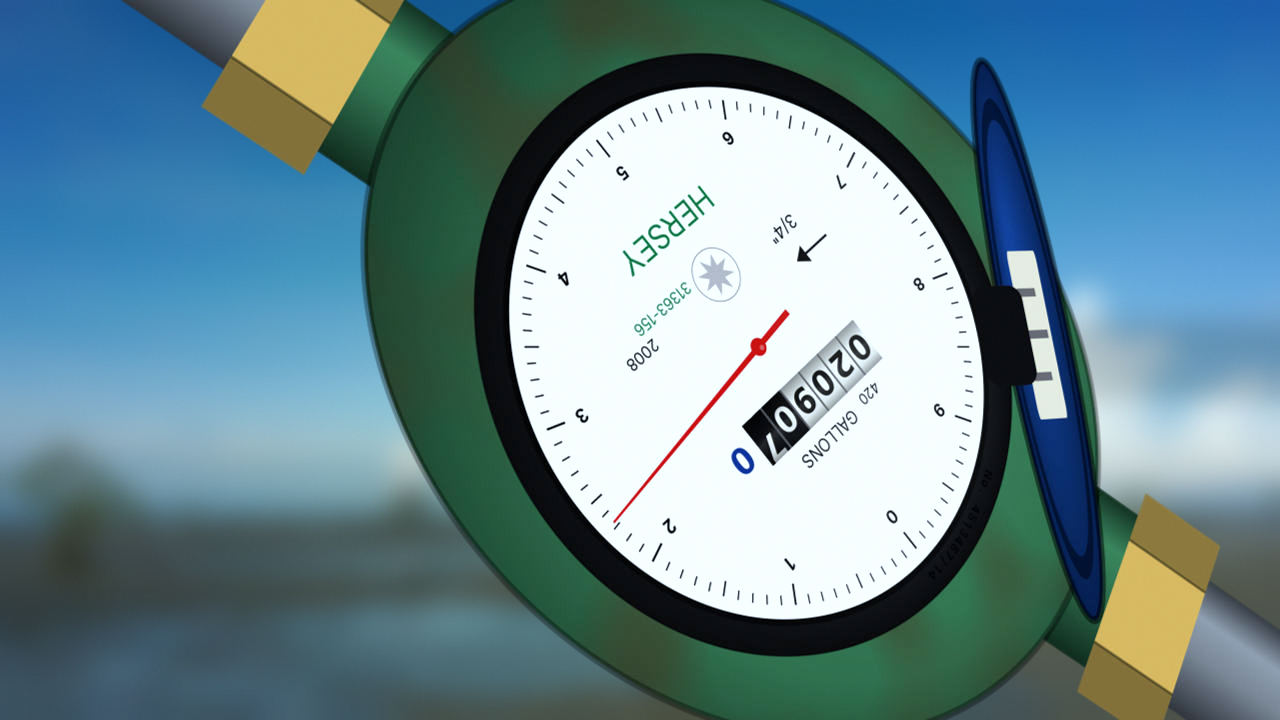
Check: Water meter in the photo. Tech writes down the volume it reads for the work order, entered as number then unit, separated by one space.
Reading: 209072.3 gal
